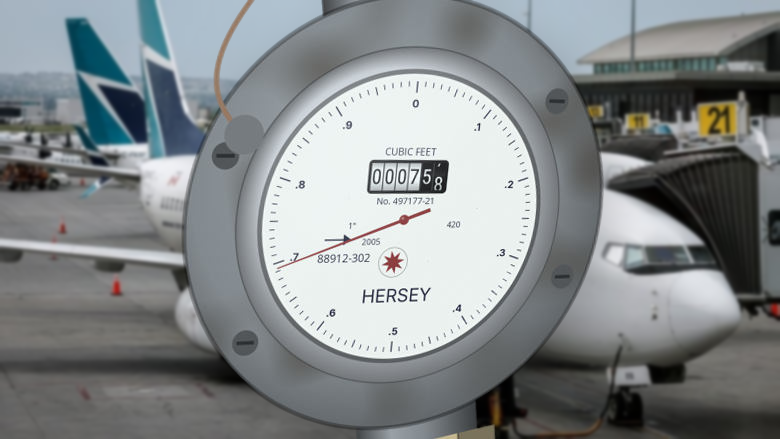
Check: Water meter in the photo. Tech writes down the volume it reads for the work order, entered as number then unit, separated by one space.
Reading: 757.69 ft³
